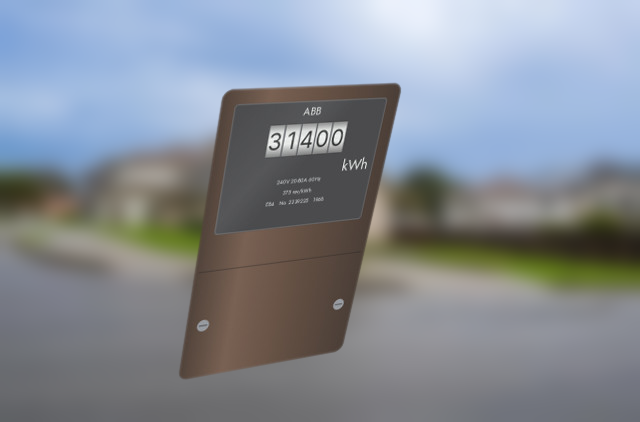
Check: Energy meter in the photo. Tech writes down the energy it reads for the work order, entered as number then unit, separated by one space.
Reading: 31400 kWh
